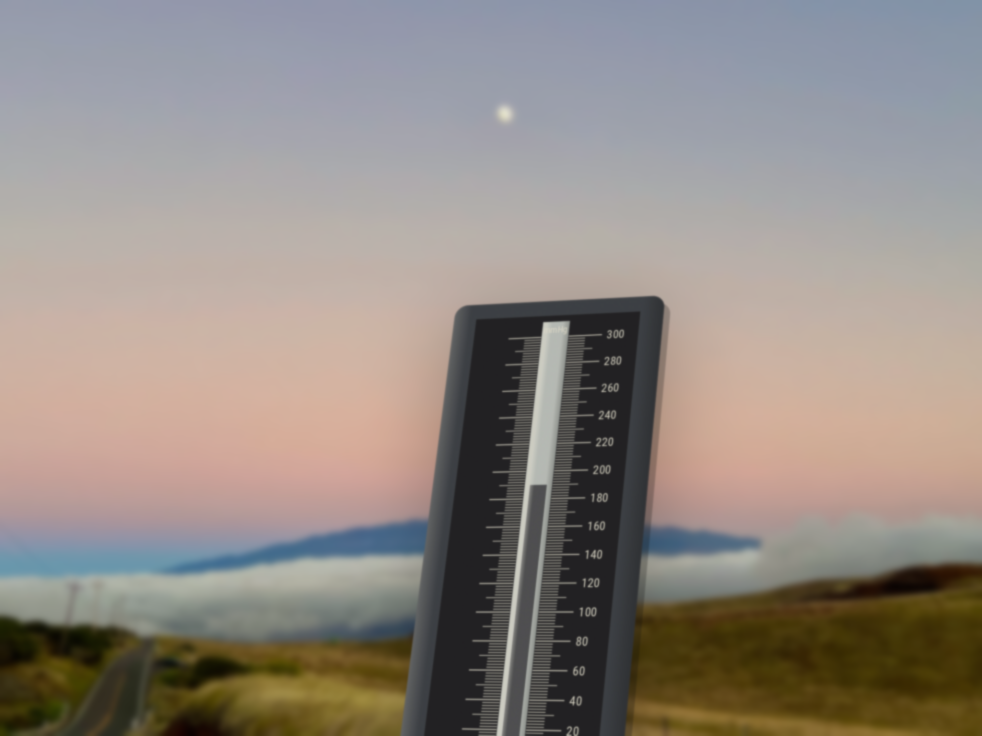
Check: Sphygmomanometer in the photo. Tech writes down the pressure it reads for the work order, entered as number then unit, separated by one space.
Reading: 190 mmHg
